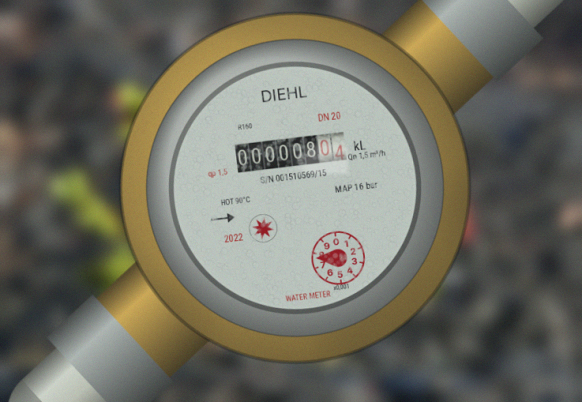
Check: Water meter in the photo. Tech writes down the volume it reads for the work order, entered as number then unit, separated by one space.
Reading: 8.037 kL
